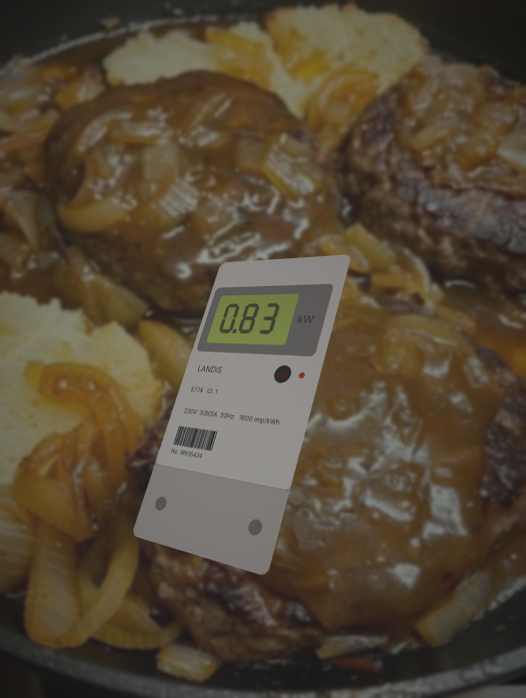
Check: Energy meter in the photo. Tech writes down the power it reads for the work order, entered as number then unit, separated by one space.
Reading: 0.83 kW
